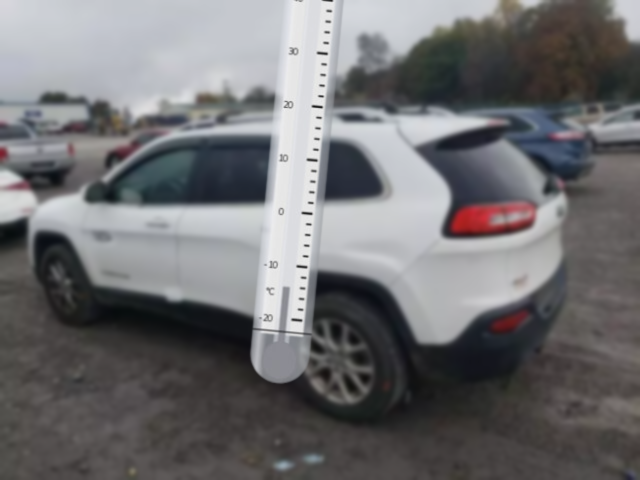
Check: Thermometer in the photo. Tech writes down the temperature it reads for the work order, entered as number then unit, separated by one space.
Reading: -14 °C
